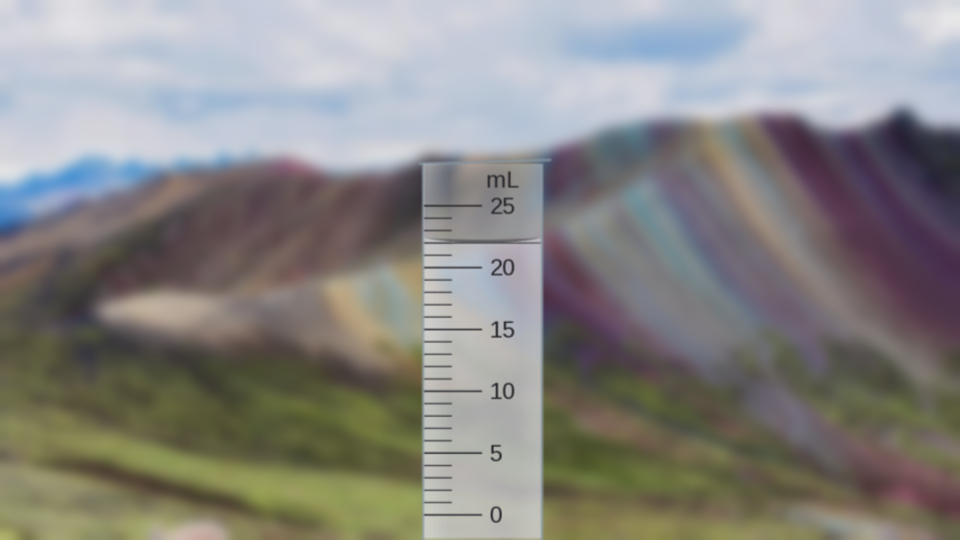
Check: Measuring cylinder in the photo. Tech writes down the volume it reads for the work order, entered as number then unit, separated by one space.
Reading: 22 mL
